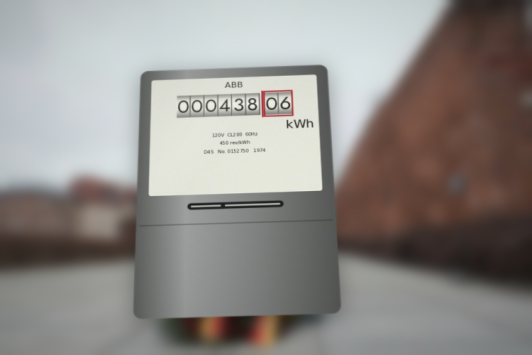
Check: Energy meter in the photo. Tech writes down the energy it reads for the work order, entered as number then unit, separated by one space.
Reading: 438.06 kWh
